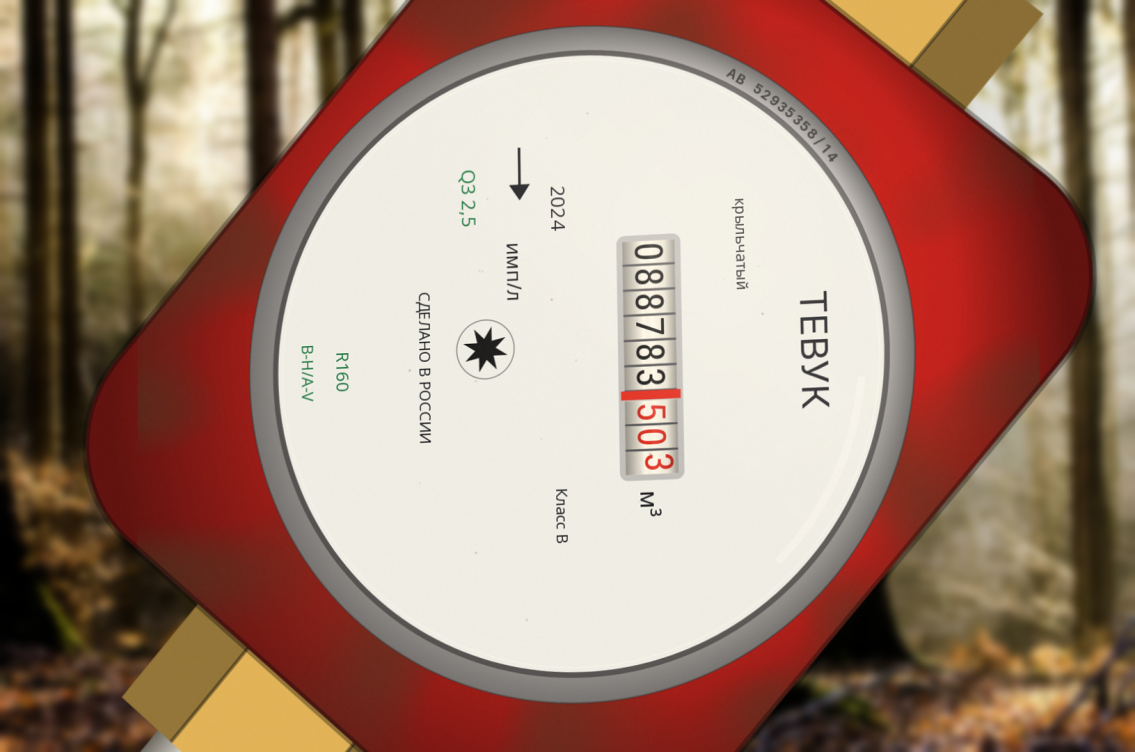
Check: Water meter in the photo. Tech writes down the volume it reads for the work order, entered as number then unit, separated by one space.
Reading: 88783.503 m³
